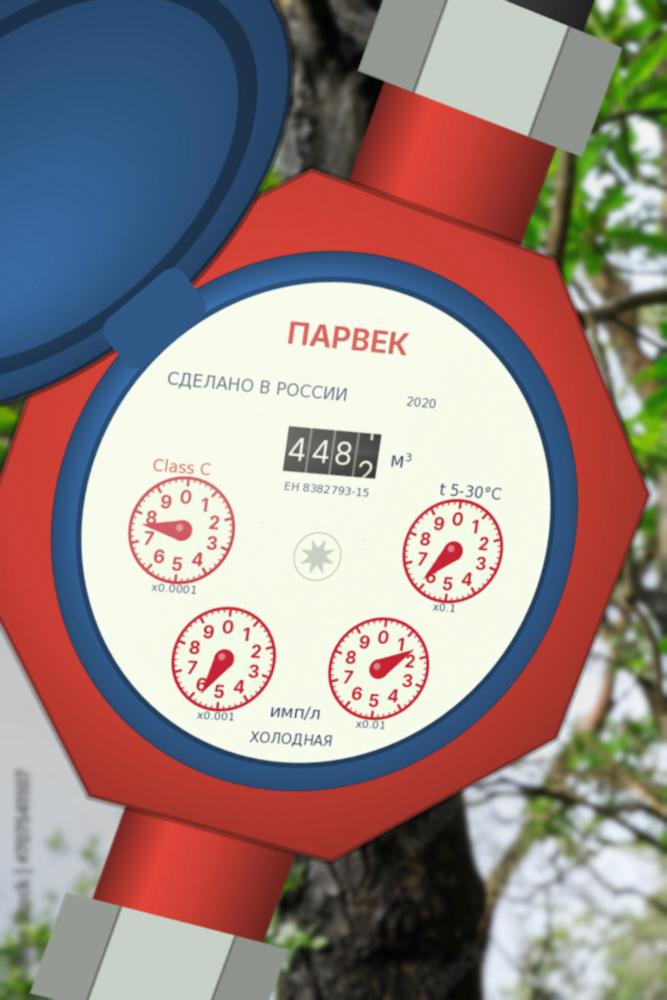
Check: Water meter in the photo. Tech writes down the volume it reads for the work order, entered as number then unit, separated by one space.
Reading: 4481.6157 m³
